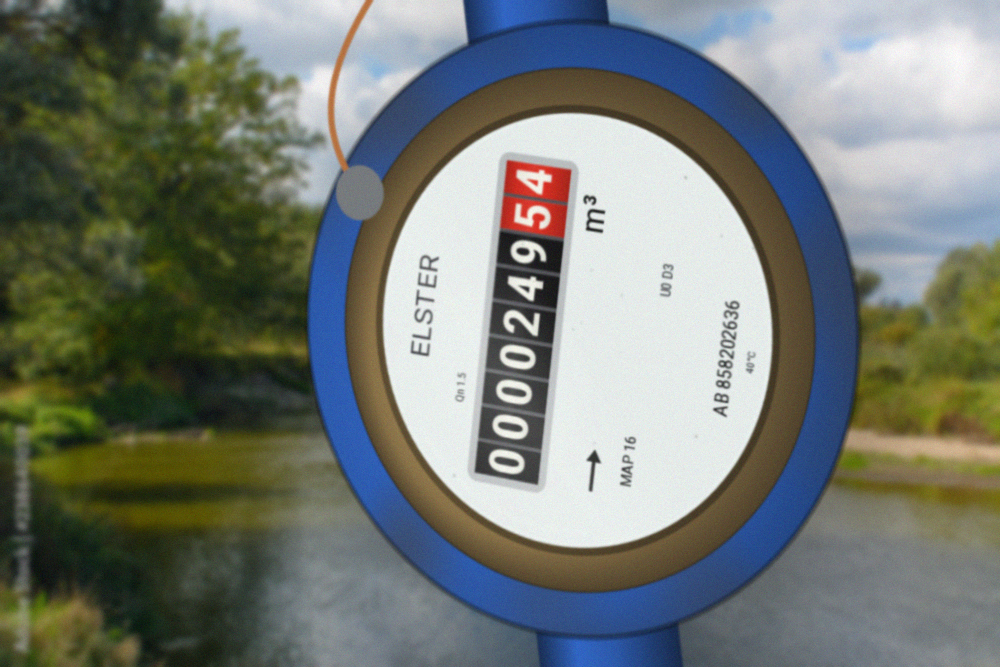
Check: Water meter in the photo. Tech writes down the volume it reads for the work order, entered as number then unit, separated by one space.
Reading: 249.54 m³
